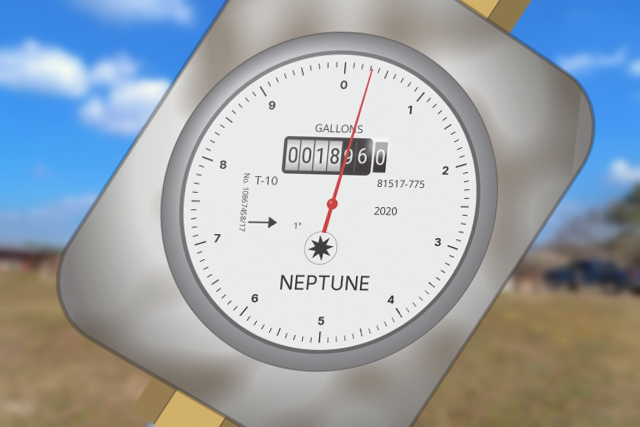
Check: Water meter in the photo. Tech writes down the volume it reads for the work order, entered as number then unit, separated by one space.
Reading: 18960.3 gal
